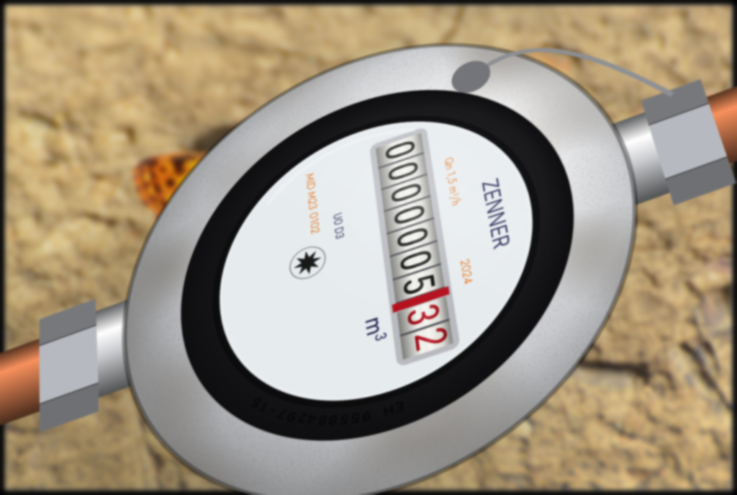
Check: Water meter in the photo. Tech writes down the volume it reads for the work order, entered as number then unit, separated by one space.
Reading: 5.32 m³
